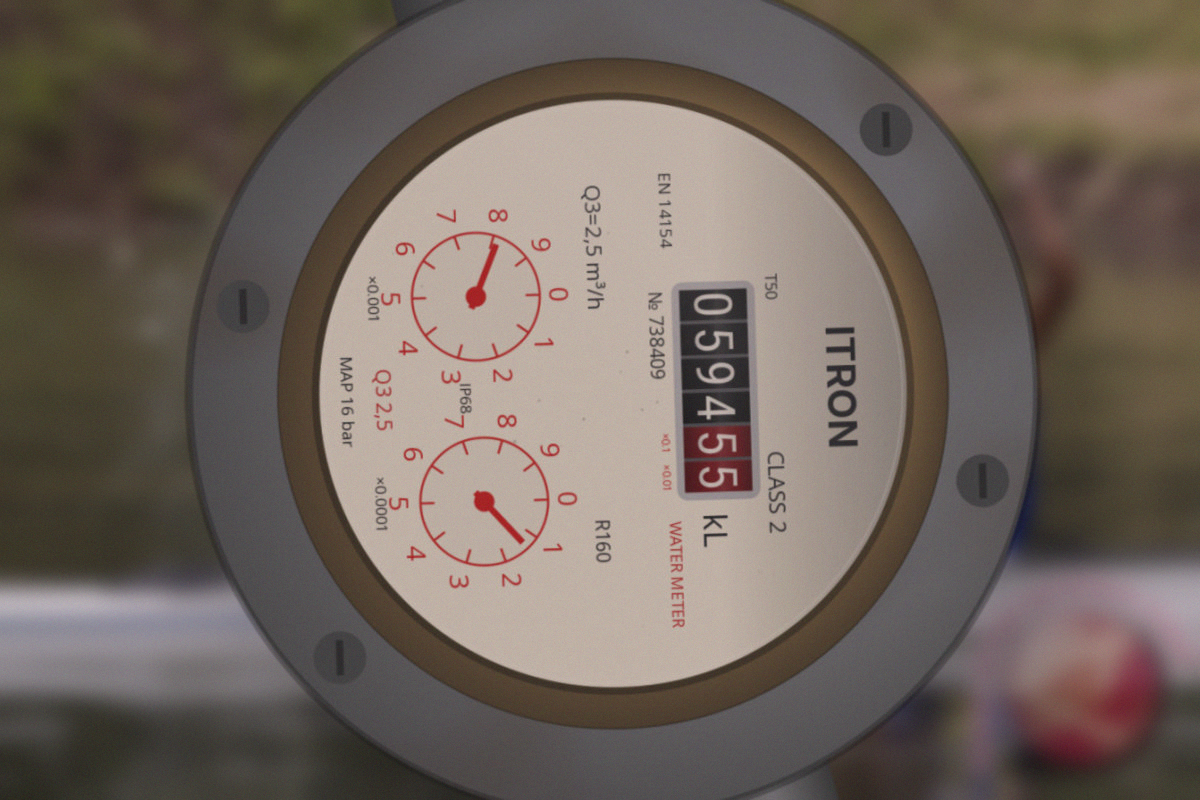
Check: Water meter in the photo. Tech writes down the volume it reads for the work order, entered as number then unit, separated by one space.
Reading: 594.5581 kL
